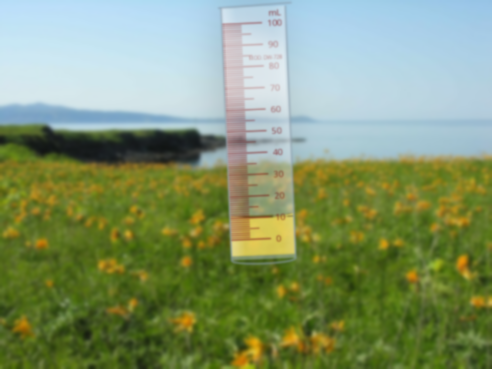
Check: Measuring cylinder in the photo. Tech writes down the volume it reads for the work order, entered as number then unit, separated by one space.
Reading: 10 mL
